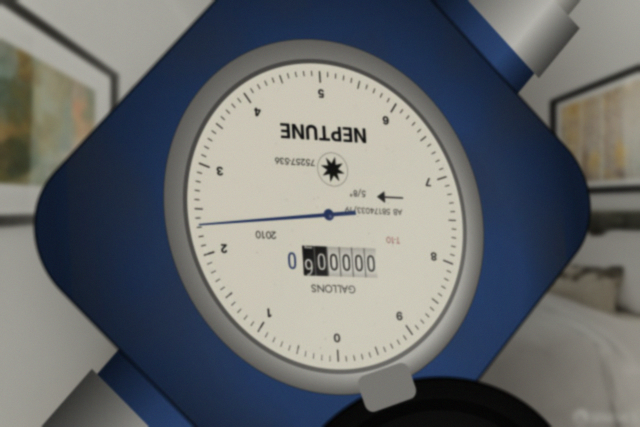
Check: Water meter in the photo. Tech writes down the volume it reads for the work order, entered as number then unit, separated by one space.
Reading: 62.3 gal
